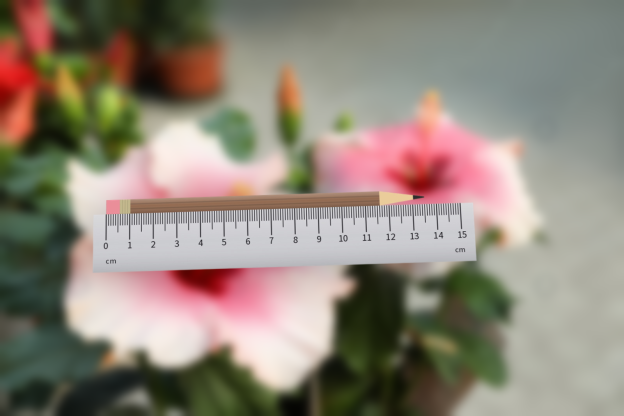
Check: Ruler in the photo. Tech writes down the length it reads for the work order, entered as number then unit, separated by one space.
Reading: 13.5 cm
